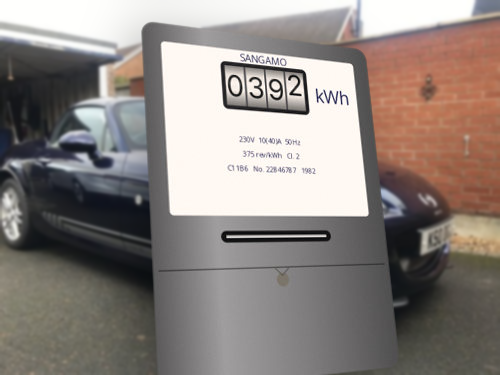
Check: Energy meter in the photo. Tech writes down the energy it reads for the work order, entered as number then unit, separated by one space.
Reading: 392 kWh
